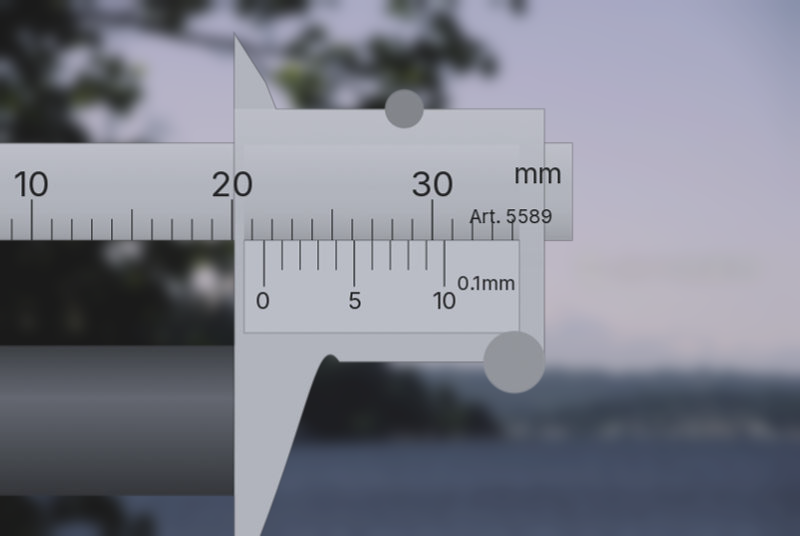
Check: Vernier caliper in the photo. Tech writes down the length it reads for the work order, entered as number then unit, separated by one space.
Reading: 21.6 mm
